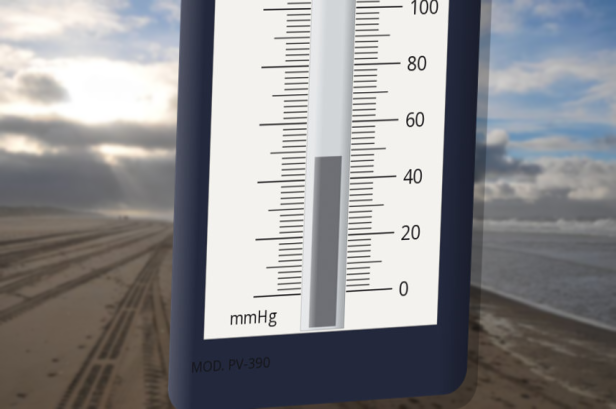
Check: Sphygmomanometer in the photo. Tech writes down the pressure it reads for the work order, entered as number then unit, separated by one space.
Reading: 48 mmHg
